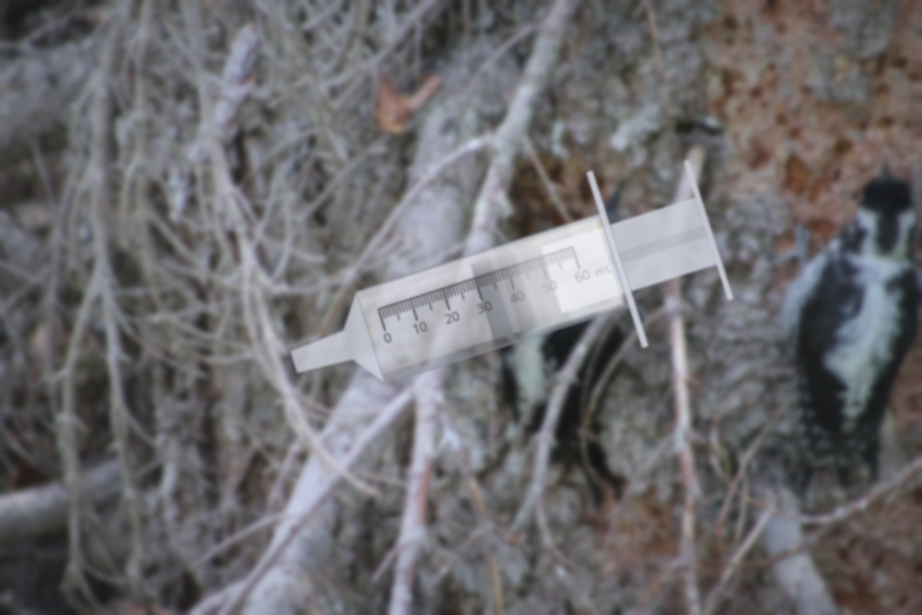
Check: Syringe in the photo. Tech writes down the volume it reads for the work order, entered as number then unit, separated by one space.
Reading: 30 mL
